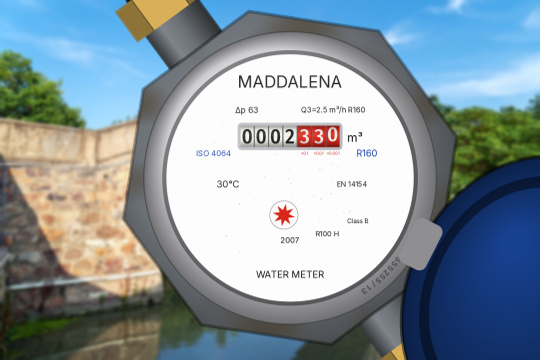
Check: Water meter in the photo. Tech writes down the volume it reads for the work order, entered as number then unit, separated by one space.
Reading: 2.330 m³
